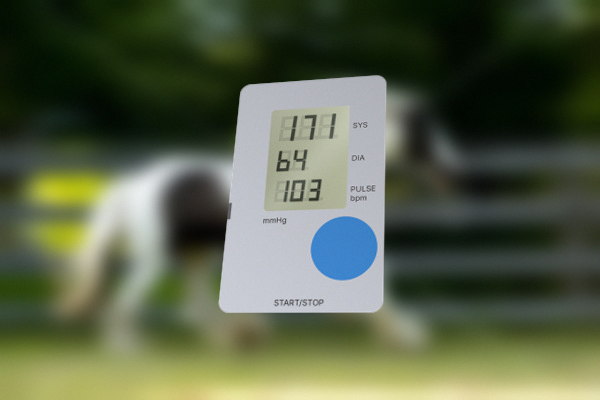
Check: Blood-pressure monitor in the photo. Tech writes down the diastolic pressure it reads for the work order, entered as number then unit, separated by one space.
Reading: 64 mmHg
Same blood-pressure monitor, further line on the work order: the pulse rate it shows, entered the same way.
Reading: 103 bpm
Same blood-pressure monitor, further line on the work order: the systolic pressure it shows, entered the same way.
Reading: 171 mmHg
